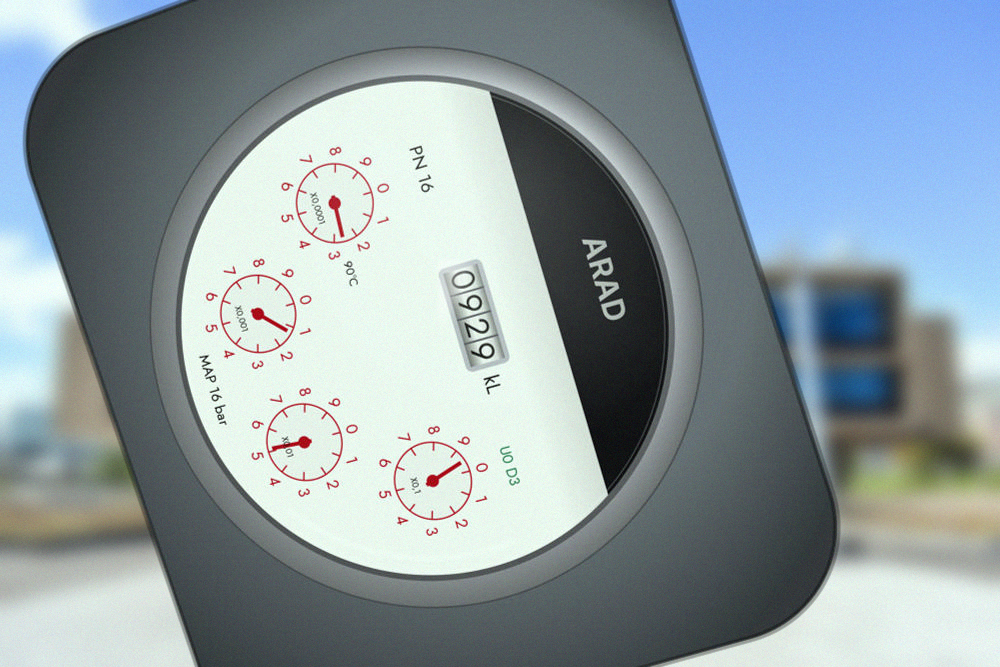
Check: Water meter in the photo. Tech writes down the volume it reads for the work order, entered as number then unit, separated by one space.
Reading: 928.9512 kL
